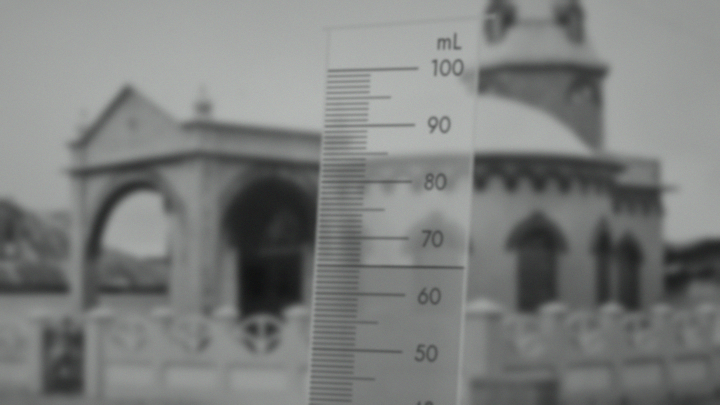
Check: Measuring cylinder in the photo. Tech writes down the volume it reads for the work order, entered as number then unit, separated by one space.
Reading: 65 mL
